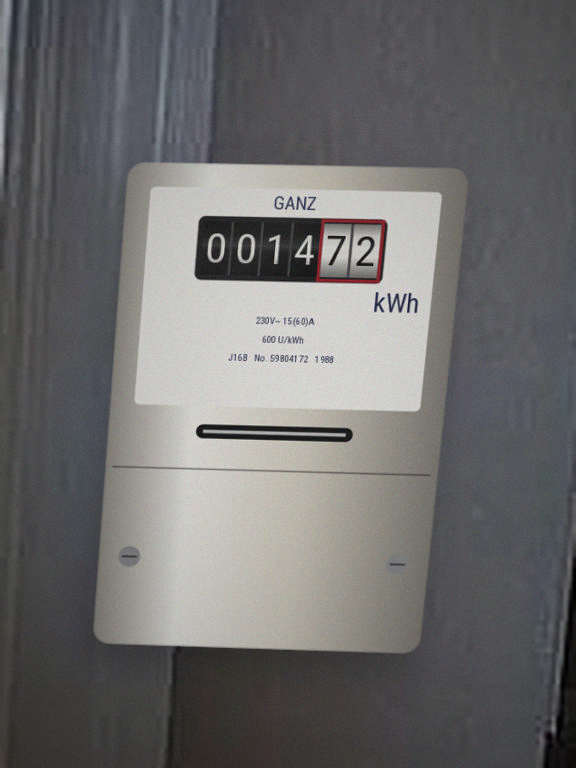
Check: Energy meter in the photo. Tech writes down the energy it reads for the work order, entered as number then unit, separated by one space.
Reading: 14.72 kWh
